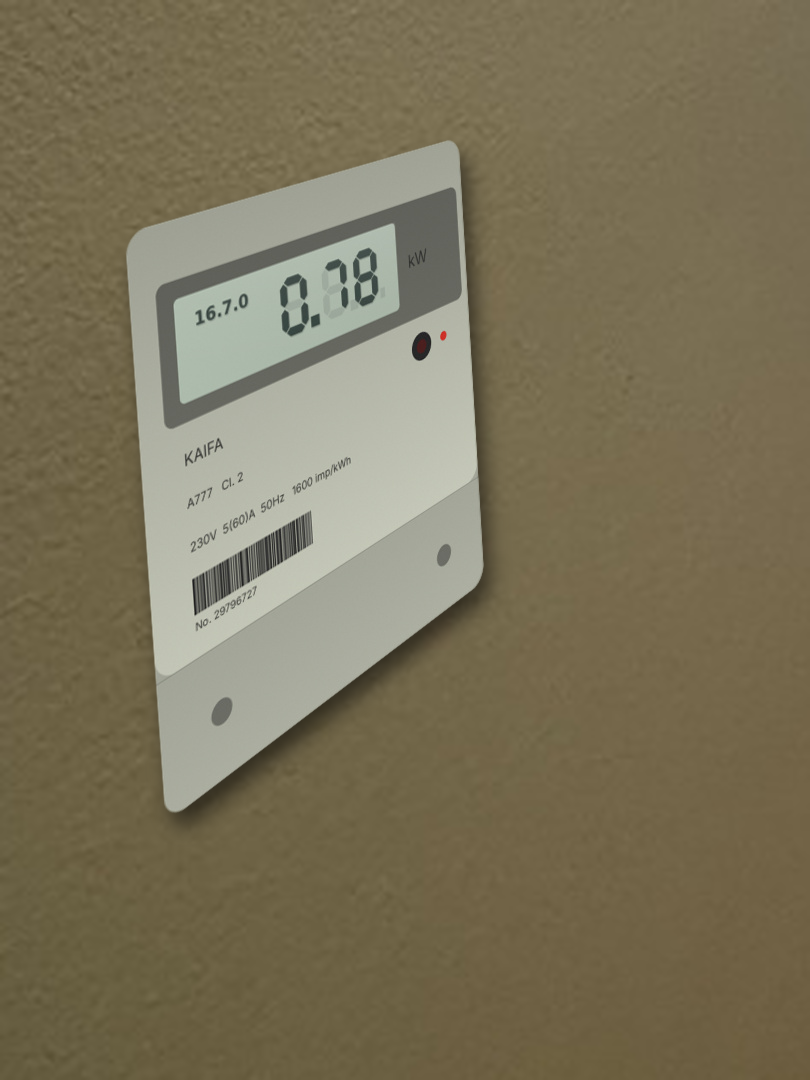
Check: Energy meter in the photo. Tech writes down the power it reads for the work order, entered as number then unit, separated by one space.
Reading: 0.78 kW
